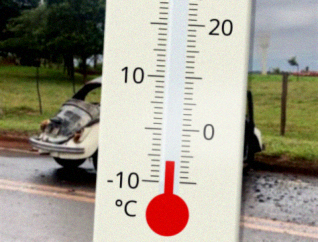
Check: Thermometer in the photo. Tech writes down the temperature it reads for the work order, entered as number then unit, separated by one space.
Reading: -6 °C
